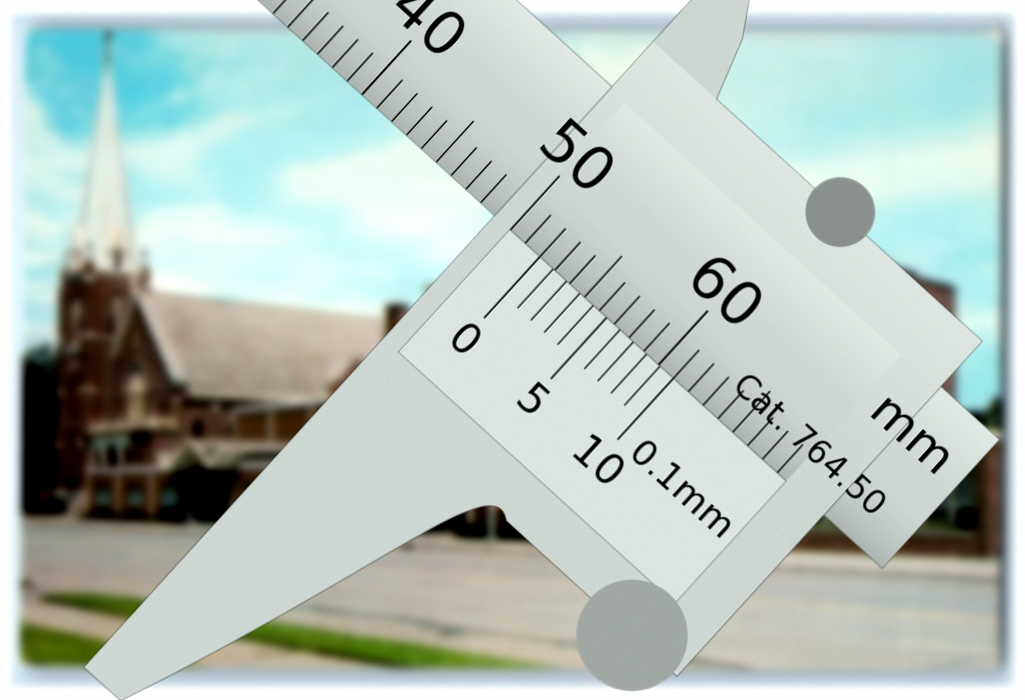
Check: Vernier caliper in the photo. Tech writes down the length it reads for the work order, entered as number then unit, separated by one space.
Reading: 52.0 mm
